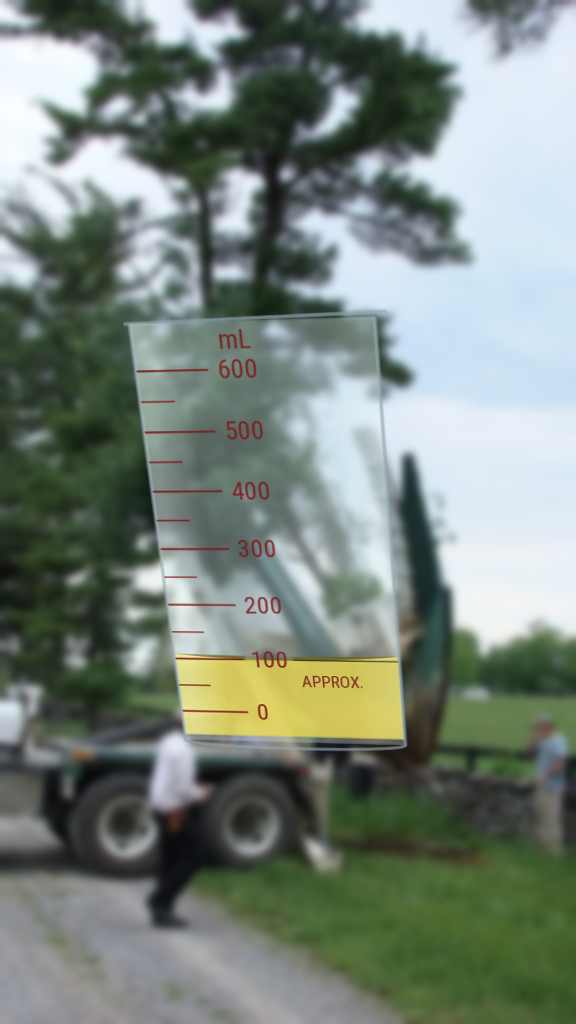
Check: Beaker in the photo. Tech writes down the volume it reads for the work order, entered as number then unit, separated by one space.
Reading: 100 mL
